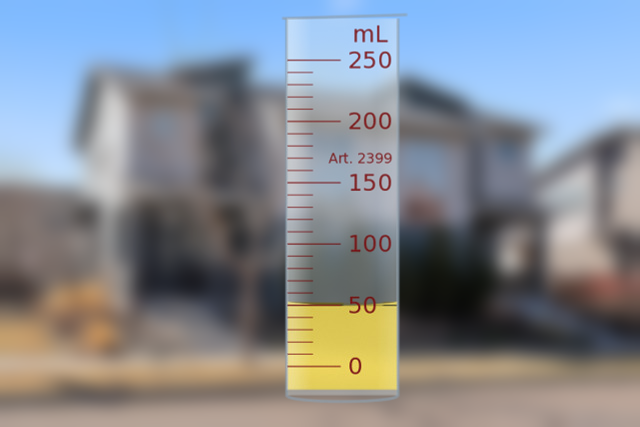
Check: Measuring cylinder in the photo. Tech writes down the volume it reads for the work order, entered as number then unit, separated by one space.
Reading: 50 mL
